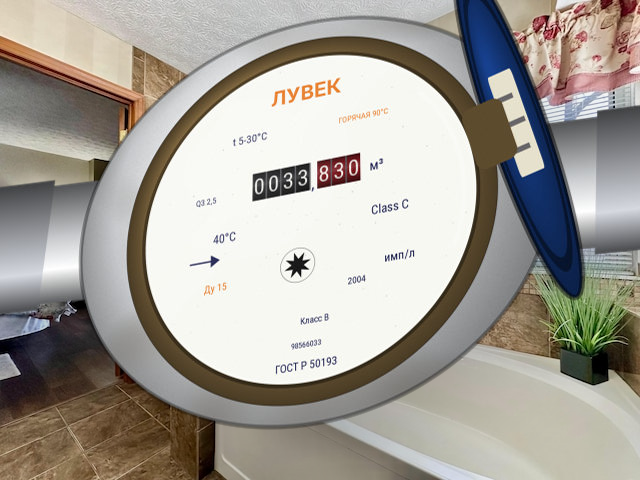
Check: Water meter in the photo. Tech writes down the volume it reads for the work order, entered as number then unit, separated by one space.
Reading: 33.830 m³
